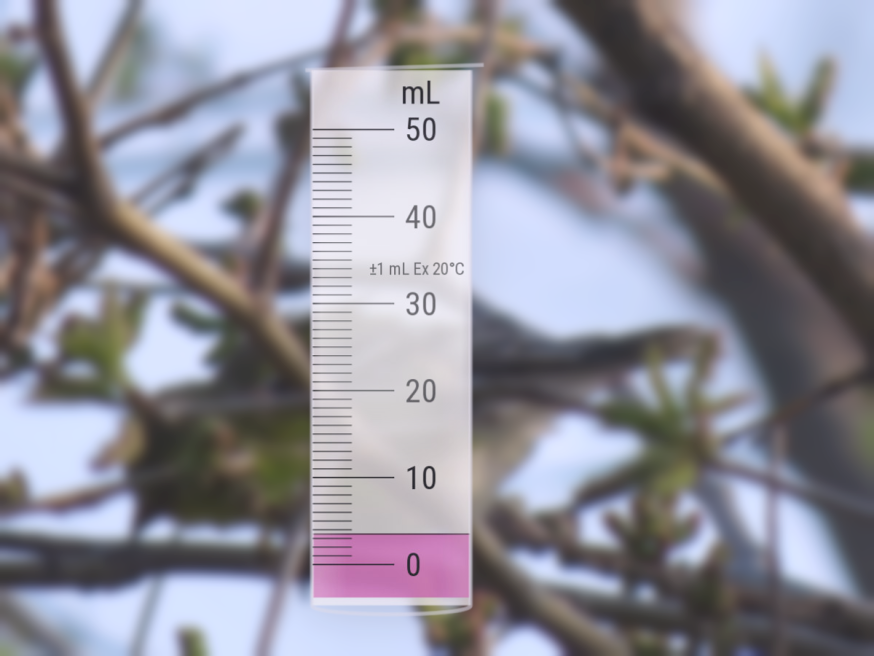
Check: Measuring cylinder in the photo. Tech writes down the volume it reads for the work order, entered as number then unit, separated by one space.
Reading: 3.5 mL
